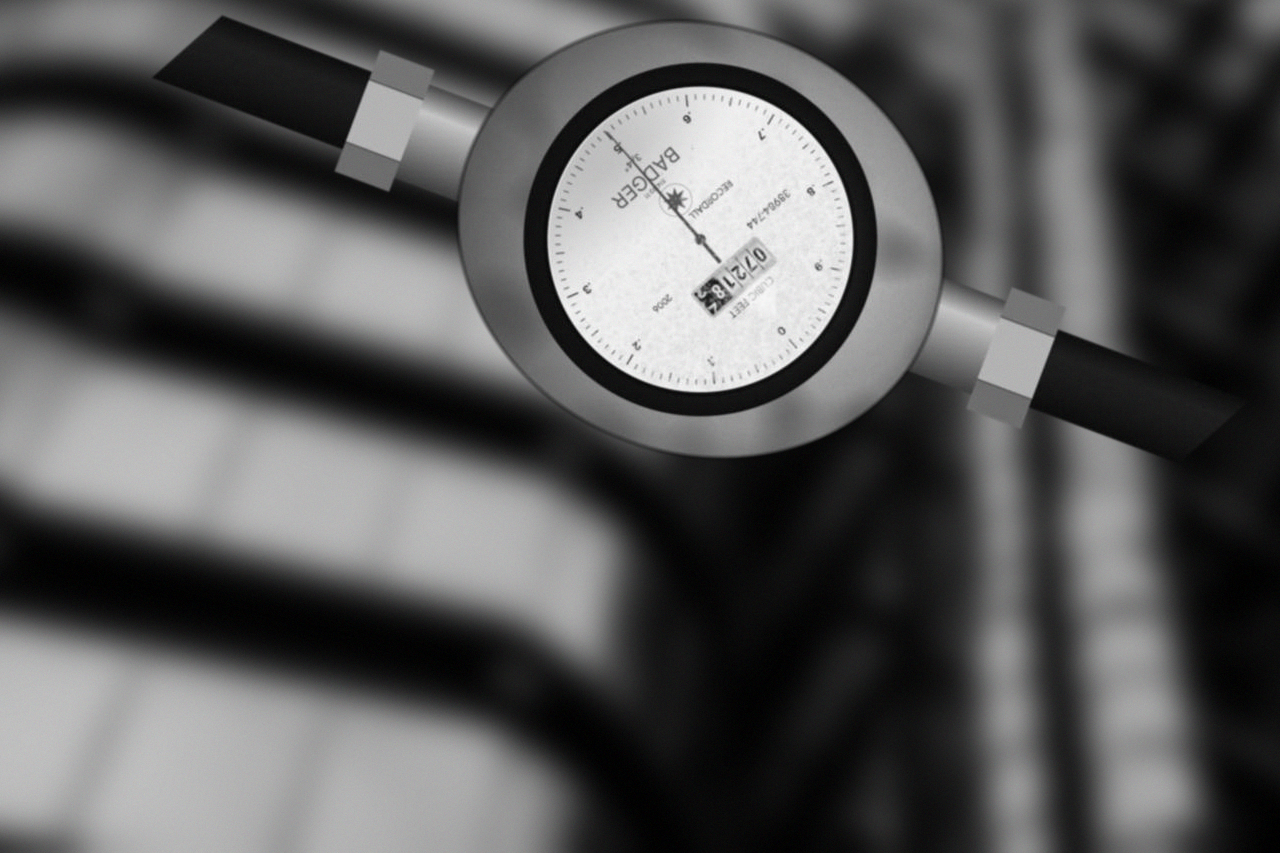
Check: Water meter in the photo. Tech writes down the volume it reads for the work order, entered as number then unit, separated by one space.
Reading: 72182.50 ft³
